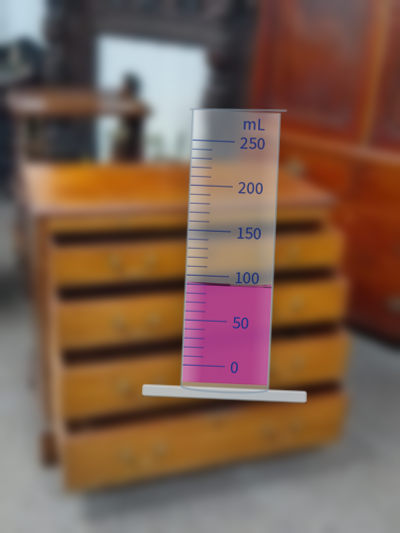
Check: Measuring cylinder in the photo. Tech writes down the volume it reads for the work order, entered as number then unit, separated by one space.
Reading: 90 mL
